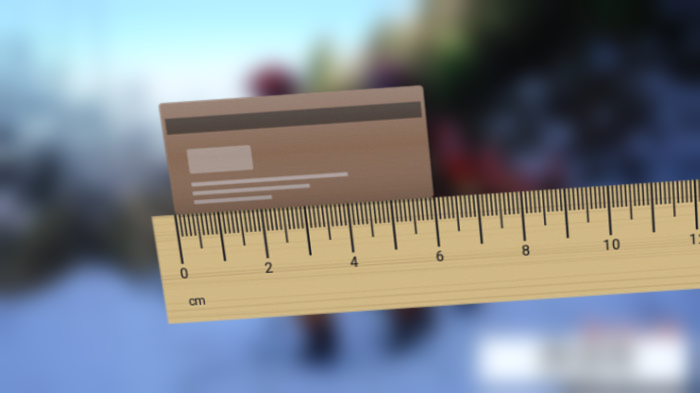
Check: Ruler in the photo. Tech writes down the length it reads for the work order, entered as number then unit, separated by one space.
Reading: 6 cm
